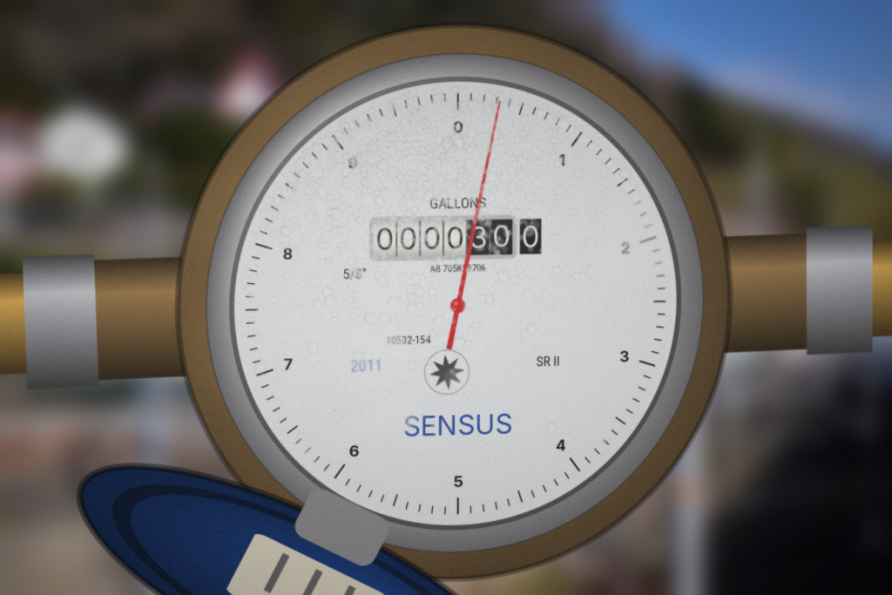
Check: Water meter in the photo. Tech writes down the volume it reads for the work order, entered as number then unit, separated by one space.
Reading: 300.3 gal
